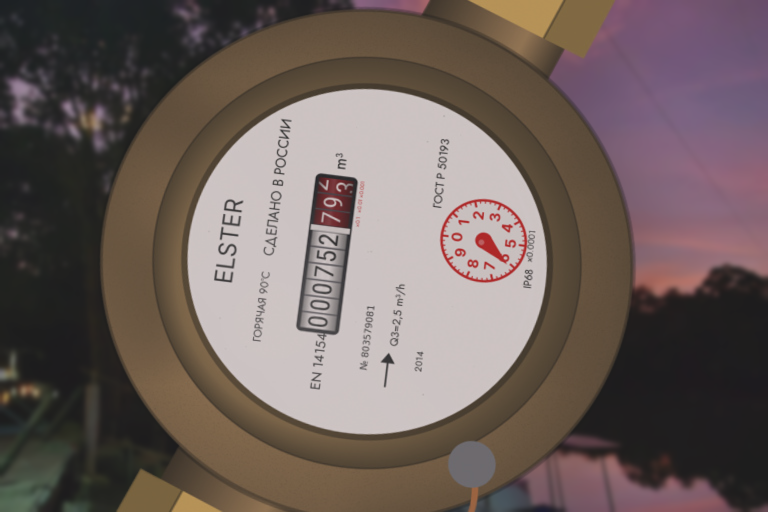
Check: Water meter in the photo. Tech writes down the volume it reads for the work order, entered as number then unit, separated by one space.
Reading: 752.7926 m³
